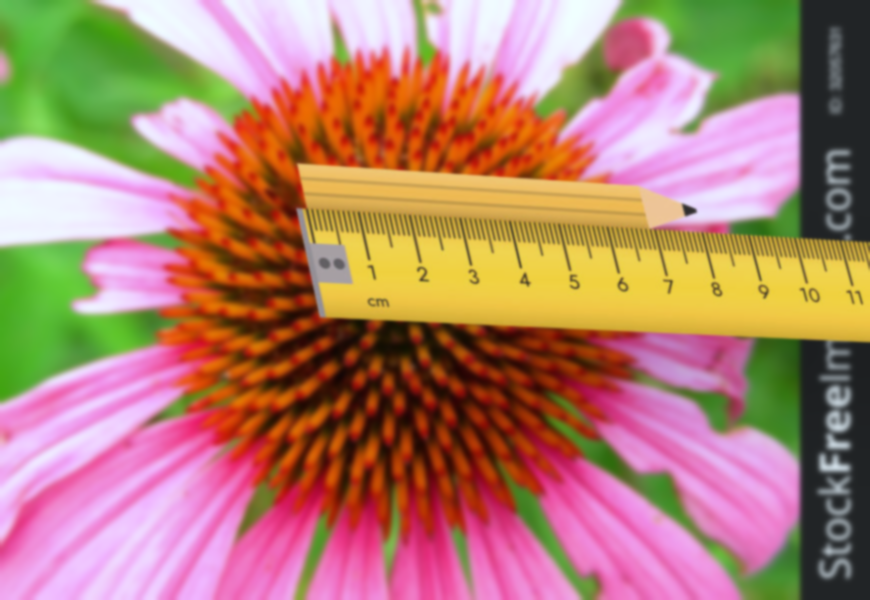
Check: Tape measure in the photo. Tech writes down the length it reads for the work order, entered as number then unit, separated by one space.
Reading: 8 cm
